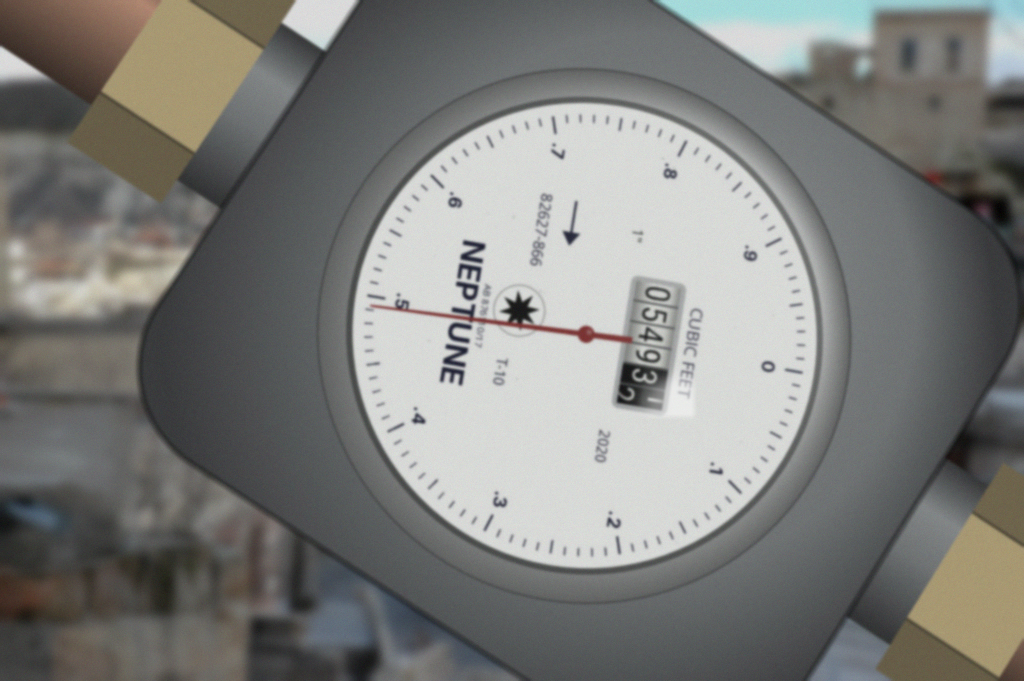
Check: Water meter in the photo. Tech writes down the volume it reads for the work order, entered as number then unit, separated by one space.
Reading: 54931.49 ft³
